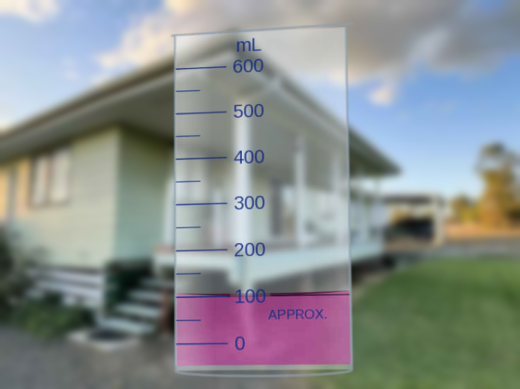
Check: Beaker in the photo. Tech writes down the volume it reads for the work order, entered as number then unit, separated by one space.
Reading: 100 mL
